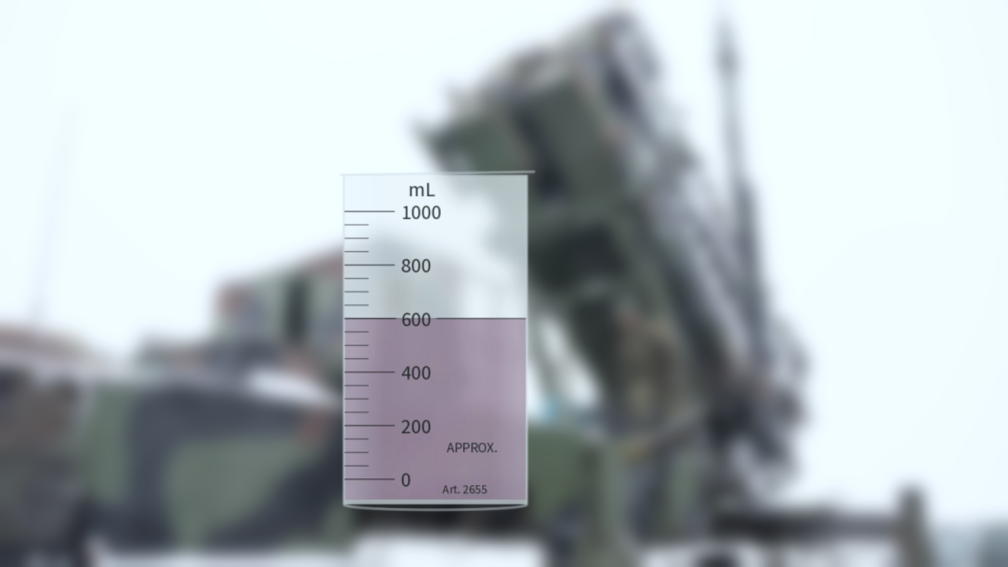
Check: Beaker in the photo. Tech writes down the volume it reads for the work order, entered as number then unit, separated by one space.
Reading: 600 mL
